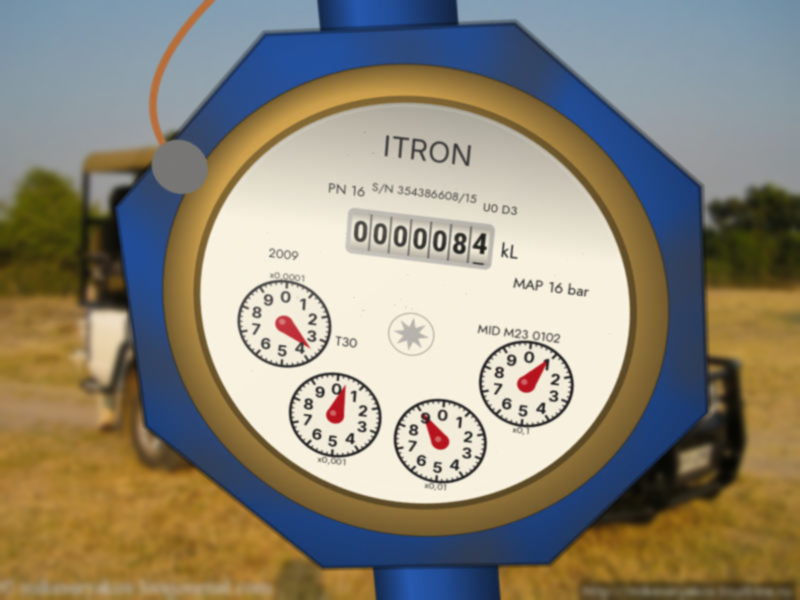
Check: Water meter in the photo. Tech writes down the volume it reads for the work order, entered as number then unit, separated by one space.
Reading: 84.0903 kL
